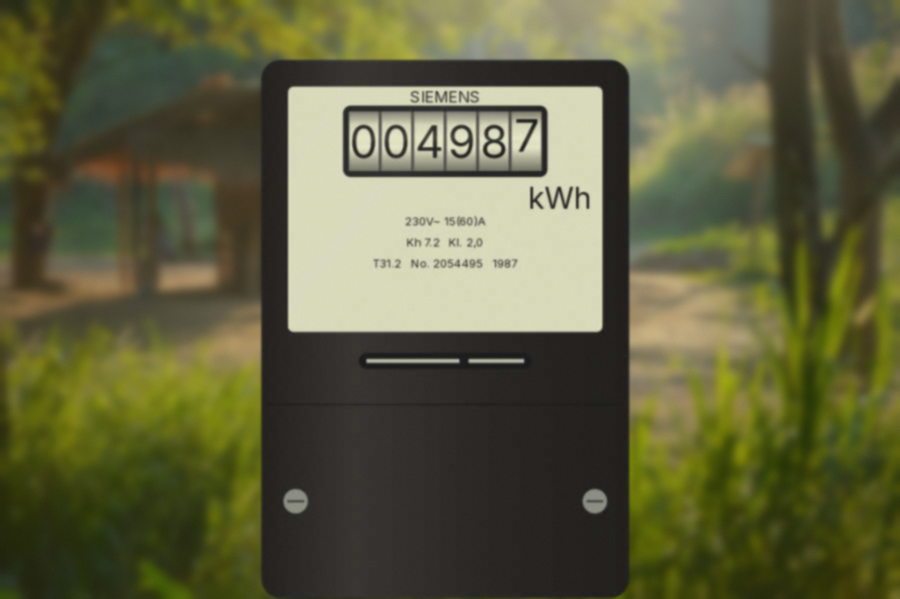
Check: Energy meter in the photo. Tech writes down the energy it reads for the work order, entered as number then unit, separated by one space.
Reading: 4987 kWh
